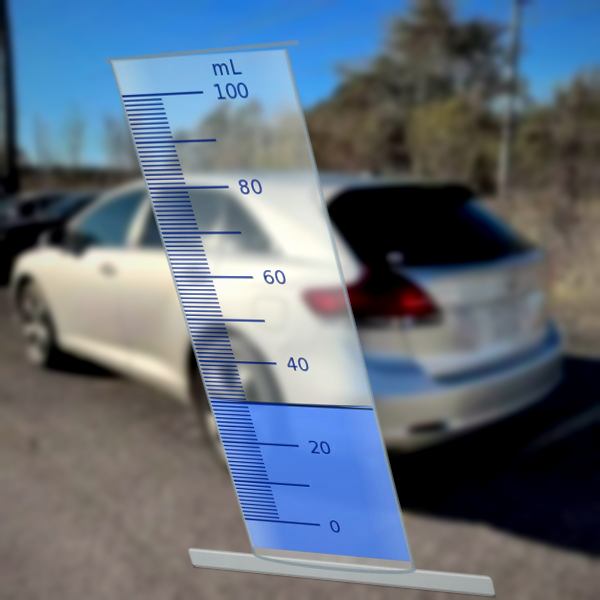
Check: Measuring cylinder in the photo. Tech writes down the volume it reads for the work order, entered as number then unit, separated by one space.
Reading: 30 mL
